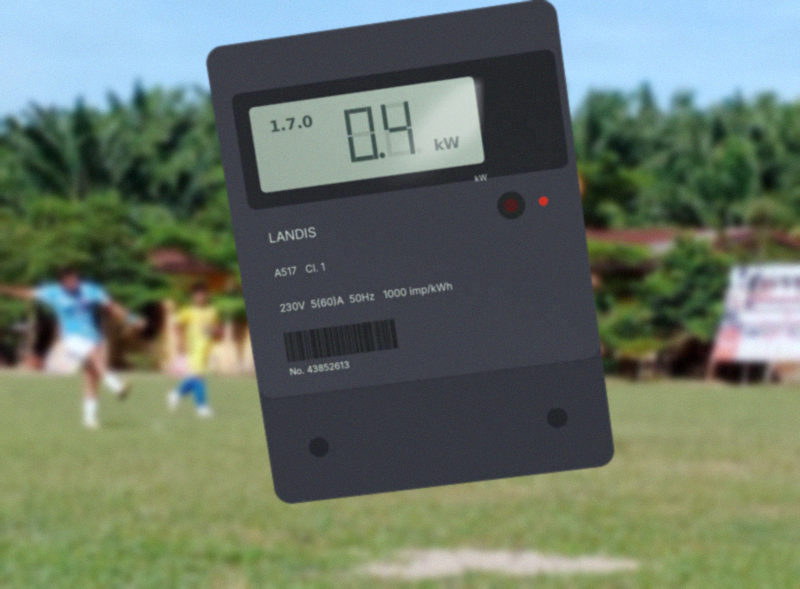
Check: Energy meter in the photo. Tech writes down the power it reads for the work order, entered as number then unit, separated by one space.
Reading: 0.4 kW
